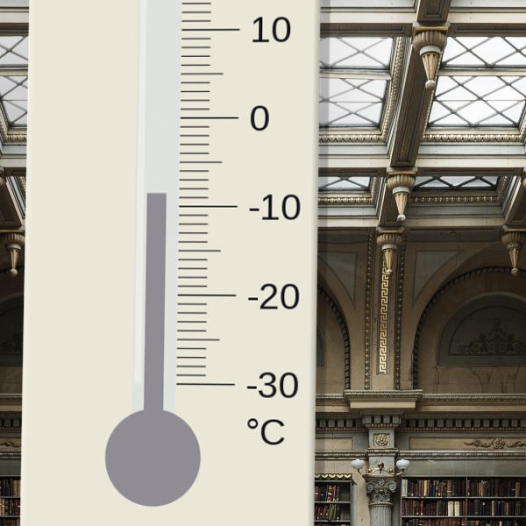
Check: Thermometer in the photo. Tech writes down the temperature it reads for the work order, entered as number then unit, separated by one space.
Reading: -8.5 °C
